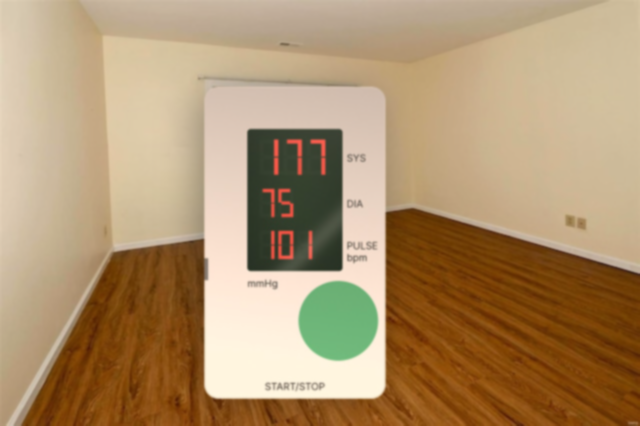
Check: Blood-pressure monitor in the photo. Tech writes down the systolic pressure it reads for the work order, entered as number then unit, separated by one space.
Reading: 177 mmHg
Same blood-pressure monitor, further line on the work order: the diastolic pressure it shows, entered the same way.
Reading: 75 mmHg
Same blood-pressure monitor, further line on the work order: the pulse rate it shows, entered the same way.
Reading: 101 bpm
